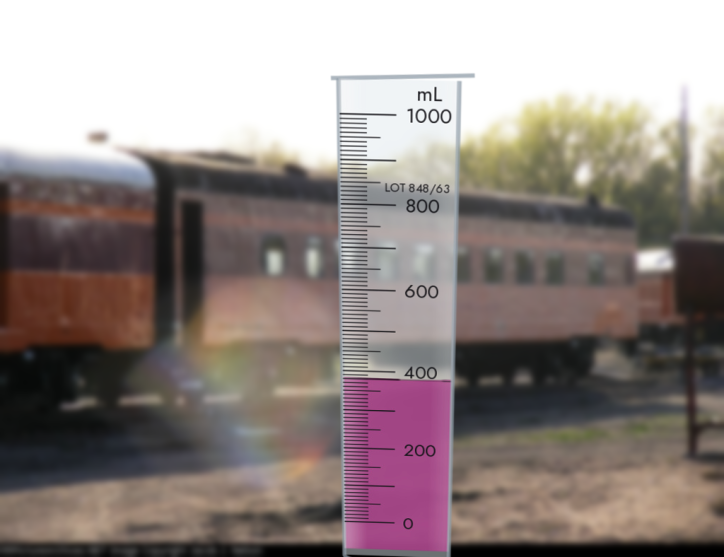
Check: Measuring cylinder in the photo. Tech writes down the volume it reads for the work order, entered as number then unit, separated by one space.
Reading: 380 mL
